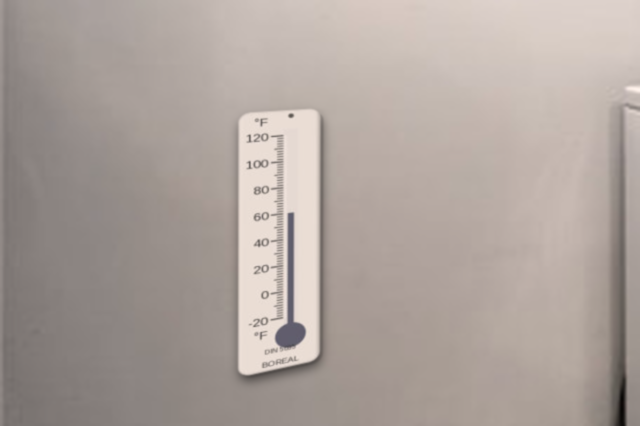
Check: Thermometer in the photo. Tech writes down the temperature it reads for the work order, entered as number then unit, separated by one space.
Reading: 60 °F
